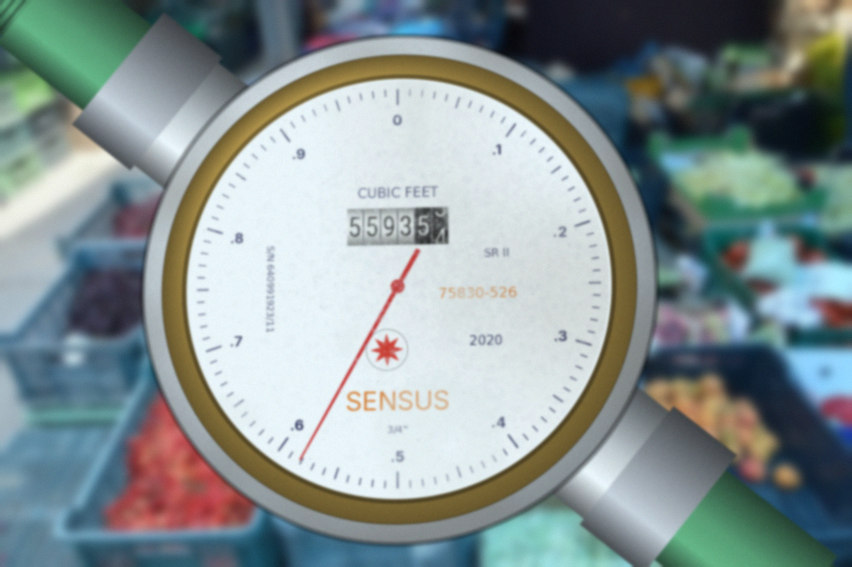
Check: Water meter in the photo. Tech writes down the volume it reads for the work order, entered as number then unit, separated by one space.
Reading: 559353.58 ft³
